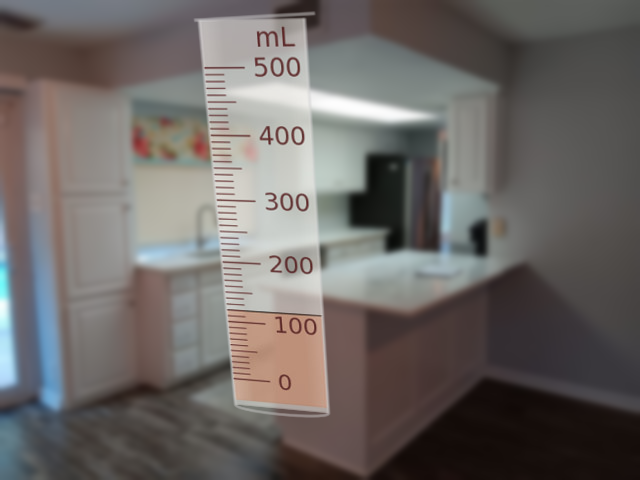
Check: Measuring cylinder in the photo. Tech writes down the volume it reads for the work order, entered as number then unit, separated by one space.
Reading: 120 mL
